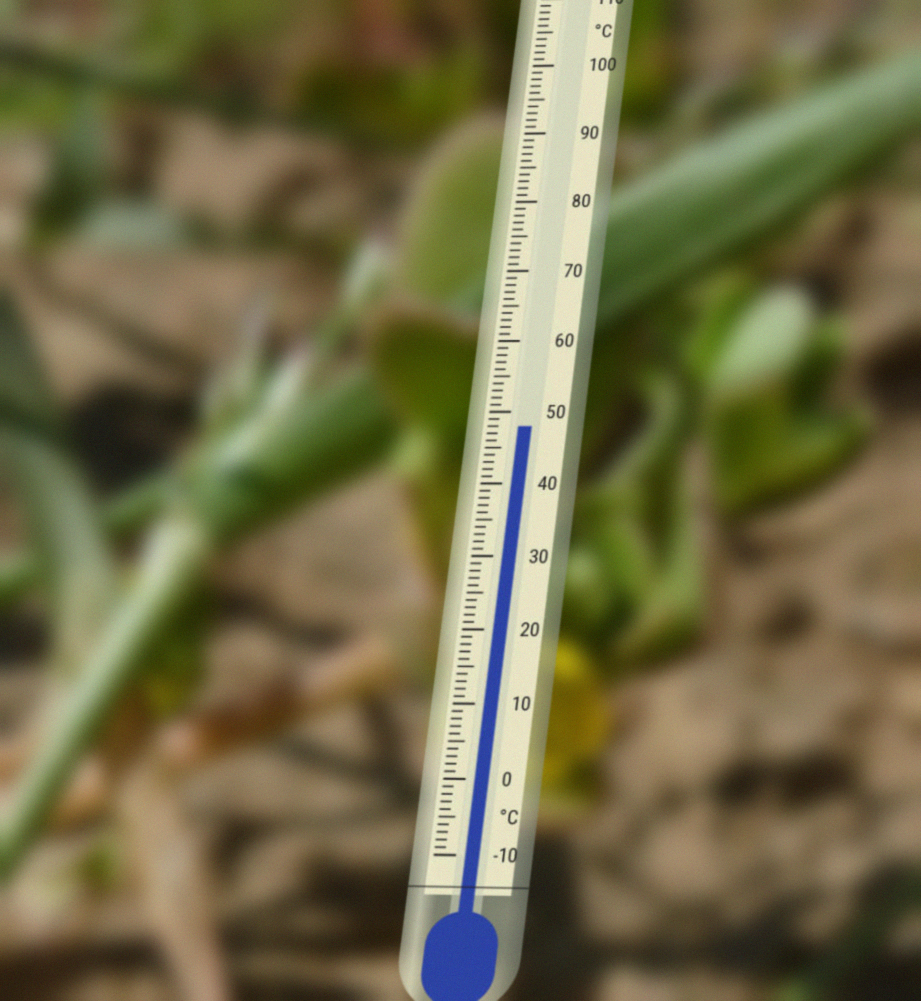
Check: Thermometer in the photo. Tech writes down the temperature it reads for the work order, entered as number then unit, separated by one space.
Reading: 48 °C
